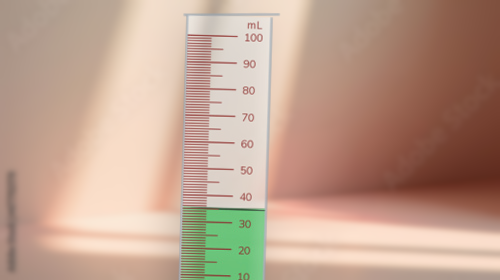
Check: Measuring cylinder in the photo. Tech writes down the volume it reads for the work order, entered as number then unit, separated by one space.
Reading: 35 mL
